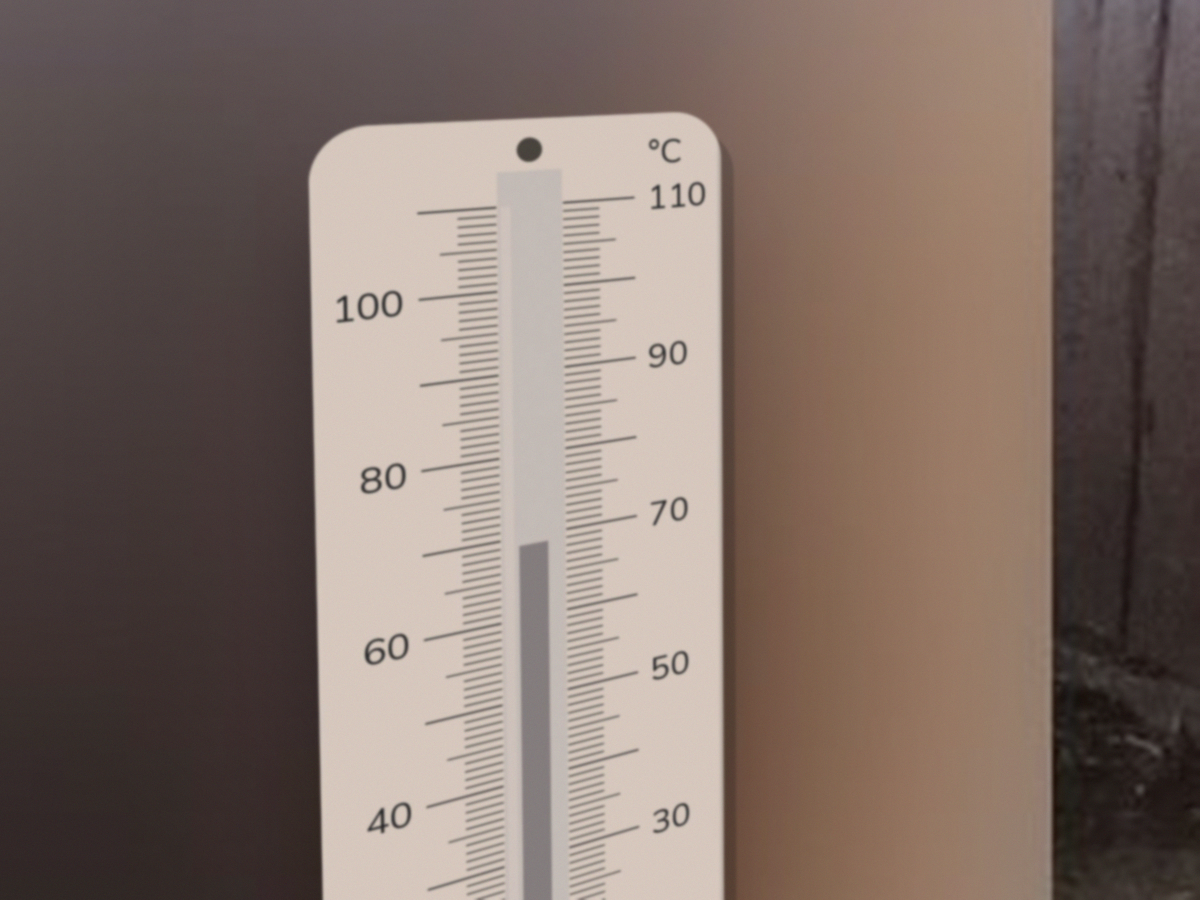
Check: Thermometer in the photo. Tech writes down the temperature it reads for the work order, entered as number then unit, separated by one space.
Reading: 69 °C
